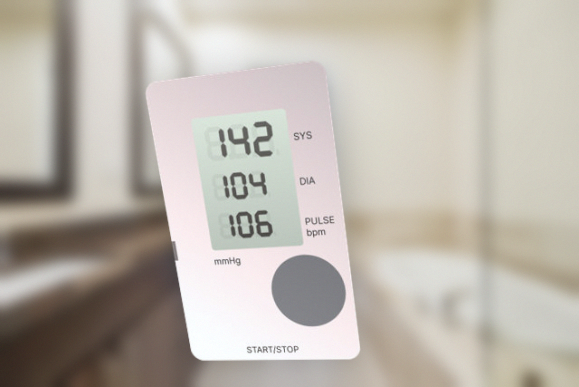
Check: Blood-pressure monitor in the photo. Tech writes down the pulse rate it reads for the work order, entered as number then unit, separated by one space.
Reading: 106 bpm
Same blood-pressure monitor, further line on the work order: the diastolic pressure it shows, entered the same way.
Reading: 104 mmHg
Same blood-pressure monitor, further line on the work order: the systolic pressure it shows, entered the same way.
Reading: 142 mmHg
